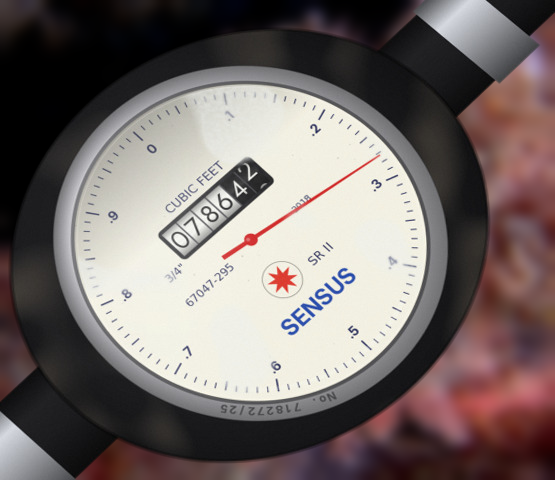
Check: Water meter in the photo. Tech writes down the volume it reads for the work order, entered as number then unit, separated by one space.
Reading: 78642.27 ft³
